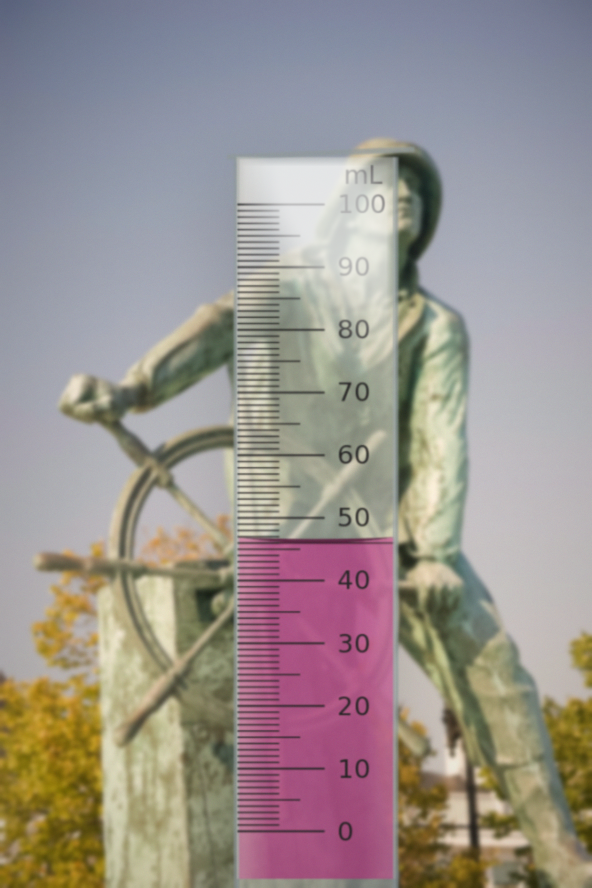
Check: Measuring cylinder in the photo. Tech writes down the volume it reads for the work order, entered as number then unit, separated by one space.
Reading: 46 mL
